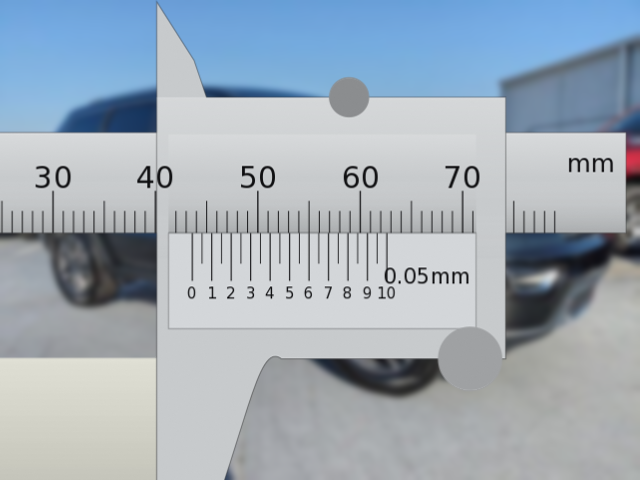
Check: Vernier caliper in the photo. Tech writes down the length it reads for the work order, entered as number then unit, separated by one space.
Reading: 43.6 mm
